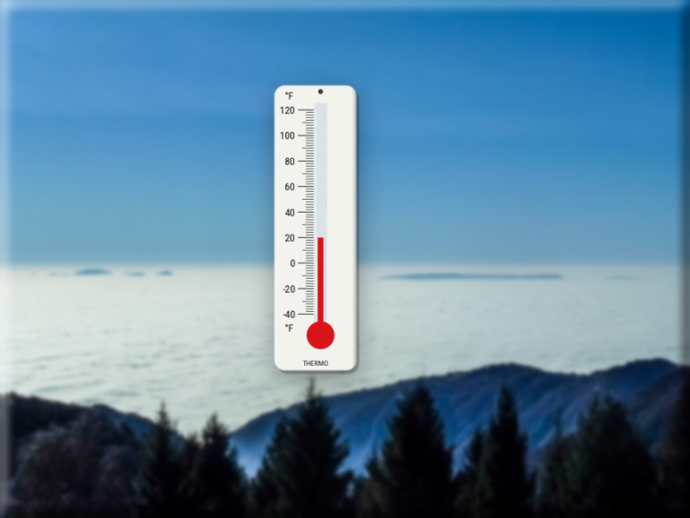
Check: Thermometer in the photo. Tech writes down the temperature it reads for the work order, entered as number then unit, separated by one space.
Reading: 20 °F
